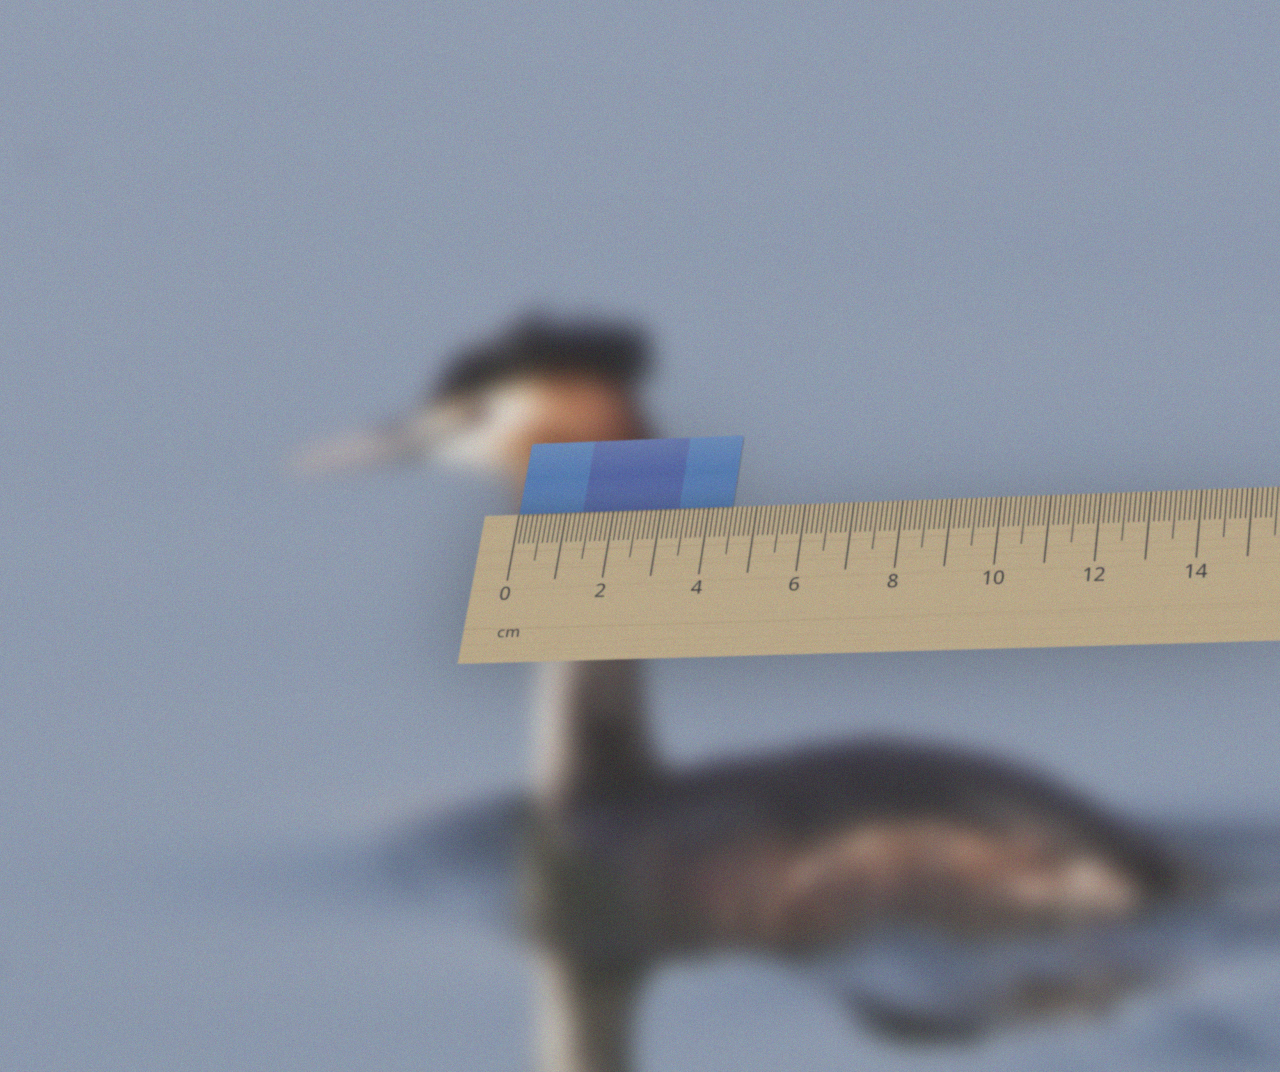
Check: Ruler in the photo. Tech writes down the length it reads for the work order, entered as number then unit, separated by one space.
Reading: 4.5 cm
